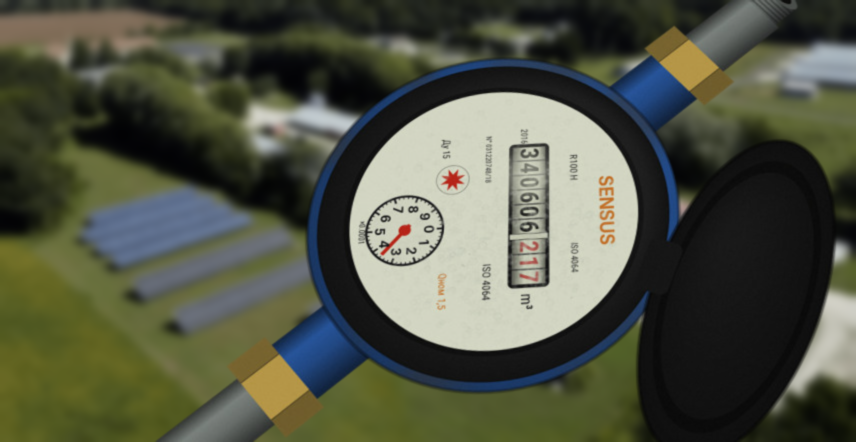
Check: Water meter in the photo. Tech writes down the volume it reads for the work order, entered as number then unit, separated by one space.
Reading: 340606.2173 m³
